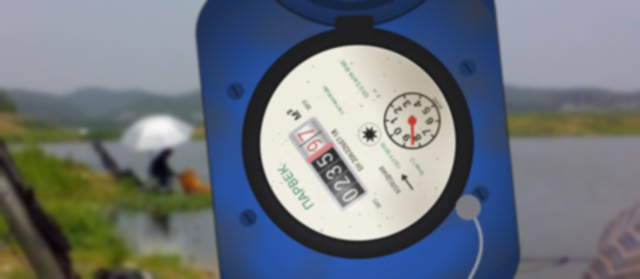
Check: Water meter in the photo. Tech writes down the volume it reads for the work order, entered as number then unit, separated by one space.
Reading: 235.978 m³
